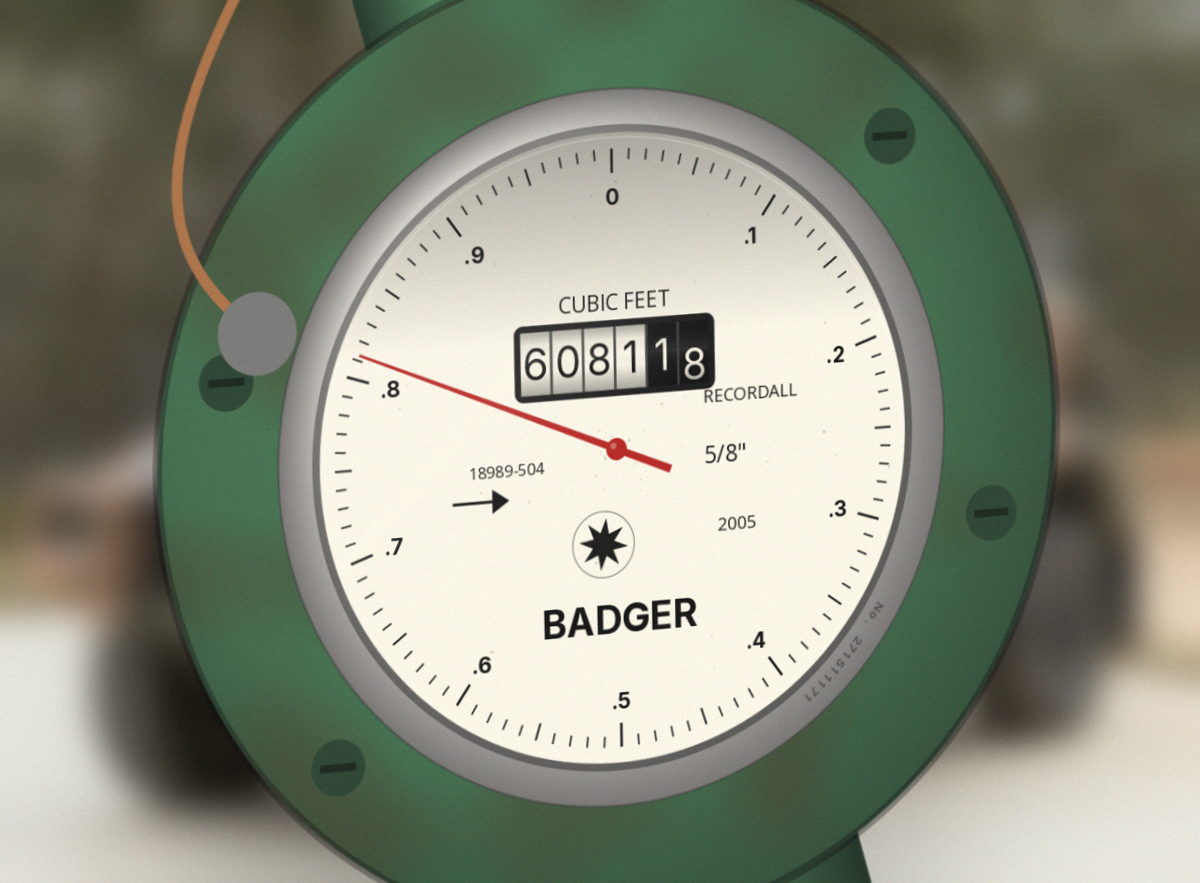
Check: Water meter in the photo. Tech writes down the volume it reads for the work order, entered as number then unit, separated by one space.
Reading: 608117.81 ft³
